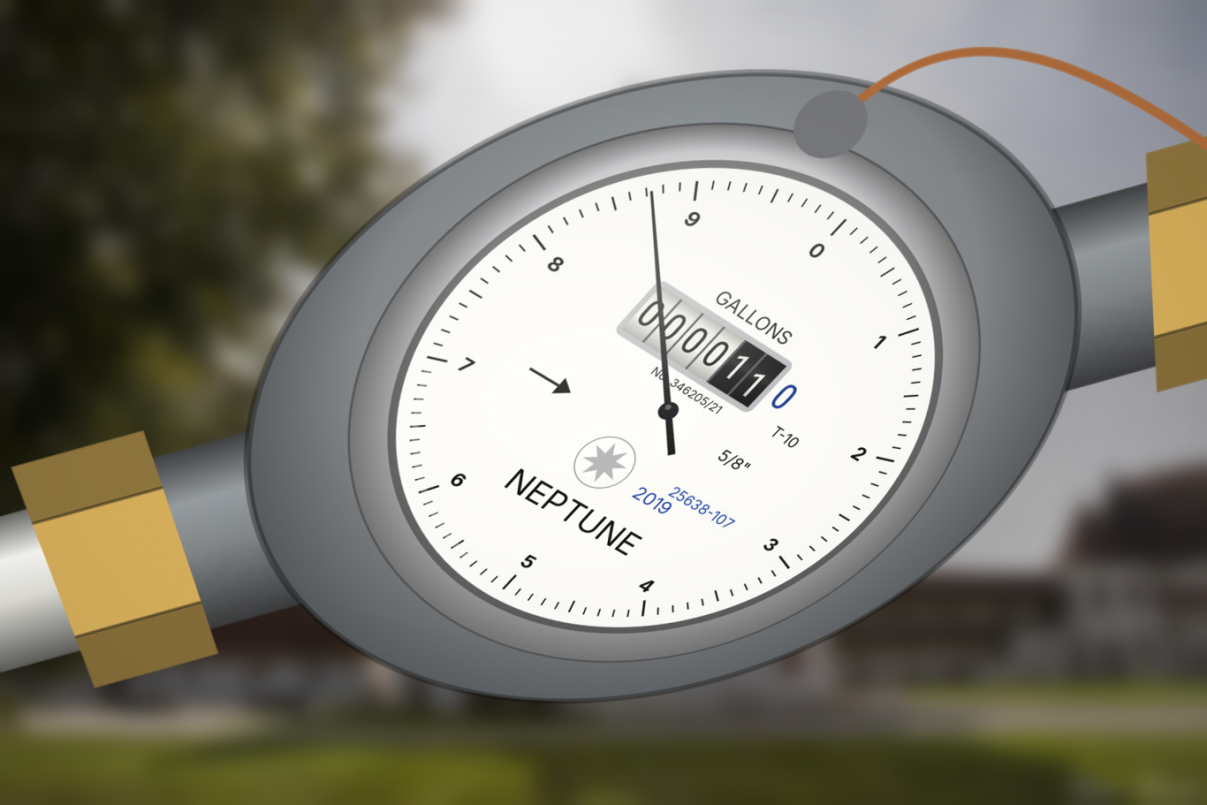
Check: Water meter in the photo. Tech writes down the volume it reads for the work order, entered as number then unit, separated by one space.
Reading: 108.7 gal
